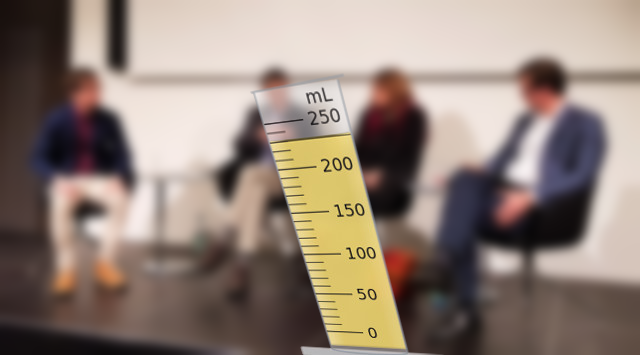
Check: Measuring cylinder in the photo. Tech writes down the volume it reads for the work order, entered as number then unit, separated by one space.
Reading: 230 mL
